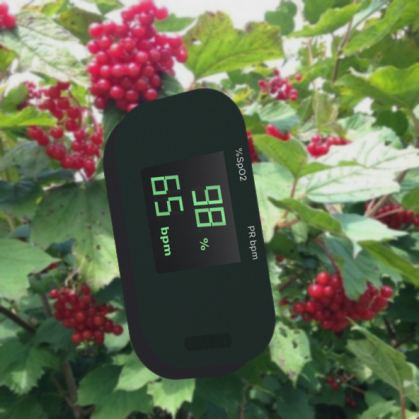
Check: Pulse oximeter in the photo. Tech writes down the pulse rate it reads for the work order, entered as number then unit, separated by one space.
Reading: 65 bpm
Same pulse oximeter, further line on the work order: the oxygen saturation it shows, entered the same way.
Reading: 98 %
